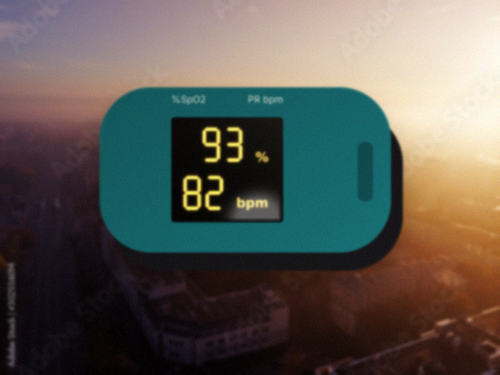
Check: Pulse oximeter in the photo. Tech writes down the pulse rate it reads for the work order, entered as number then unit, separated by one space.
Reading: 82 bpm
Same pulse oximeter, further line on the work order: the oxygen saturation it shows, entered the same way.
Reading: 93 %
